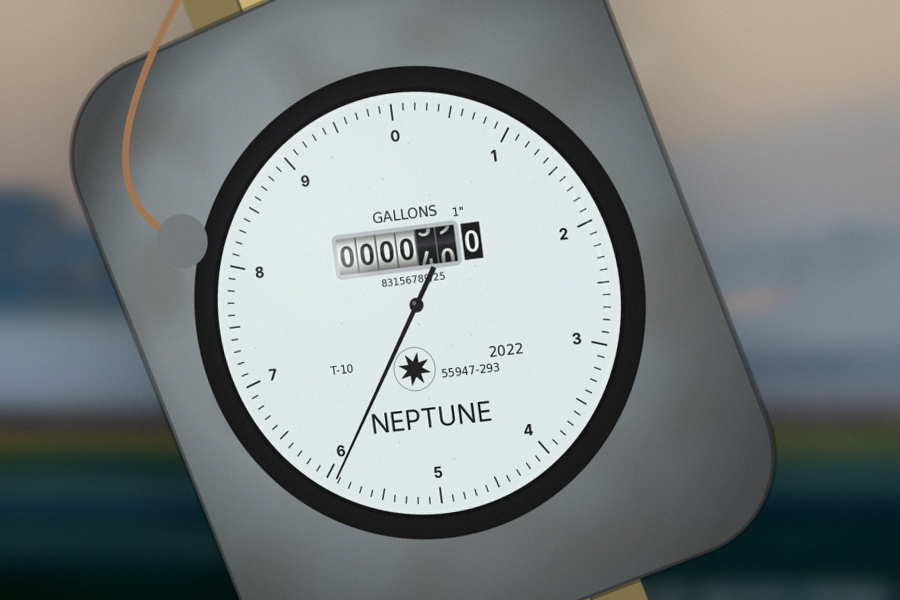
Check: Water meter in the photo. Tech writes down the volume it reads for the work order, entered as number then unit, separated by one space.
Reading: 395.9 gal
